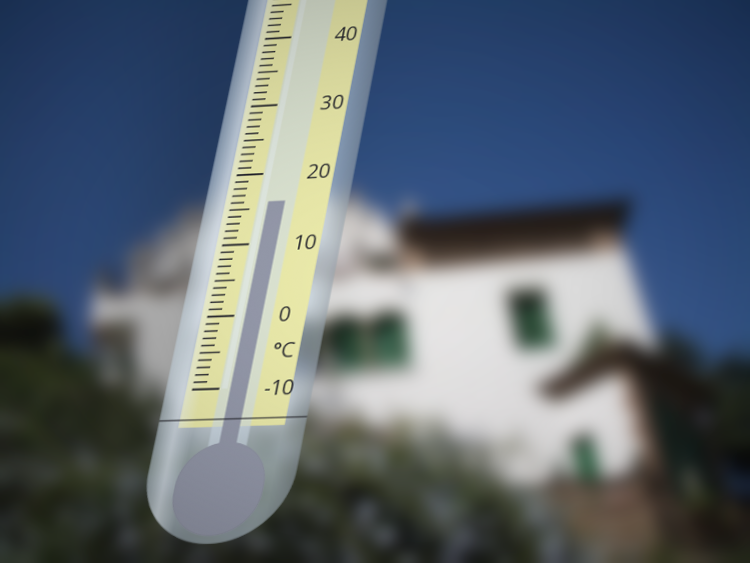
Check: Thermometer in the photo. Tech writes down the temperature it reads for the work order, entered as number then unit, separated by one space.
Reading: 16 °C
